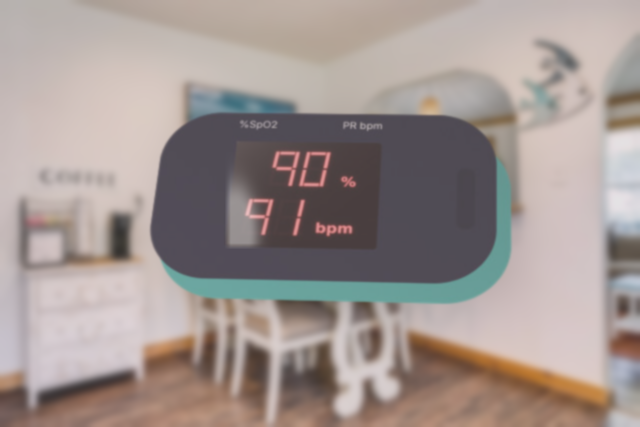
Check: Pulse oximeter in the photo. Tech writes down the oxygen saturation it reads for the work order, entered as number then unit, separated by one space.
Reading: 90 %
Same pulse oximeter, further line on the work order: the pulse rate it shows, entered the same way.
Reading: 91 bpm
